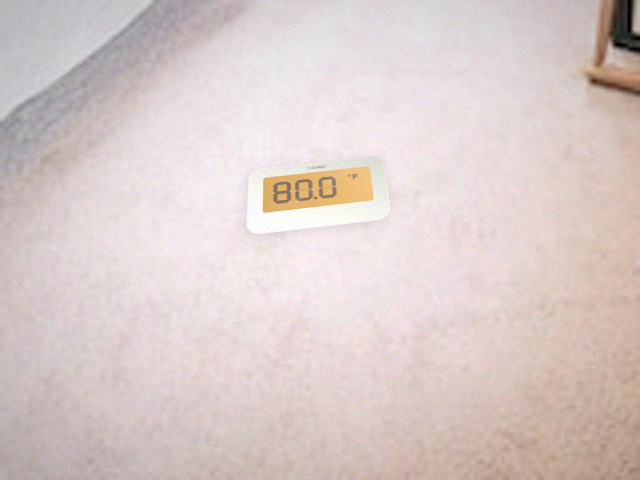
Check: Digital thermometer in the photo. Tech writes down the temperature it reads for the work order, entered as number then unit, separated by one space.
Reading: 80.0 °F
